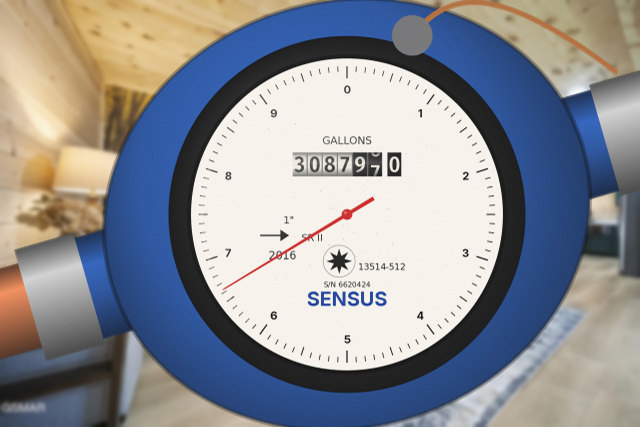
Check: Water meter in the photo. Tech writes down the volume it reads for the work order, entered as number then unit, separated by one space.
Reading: 3087966.6 gal
